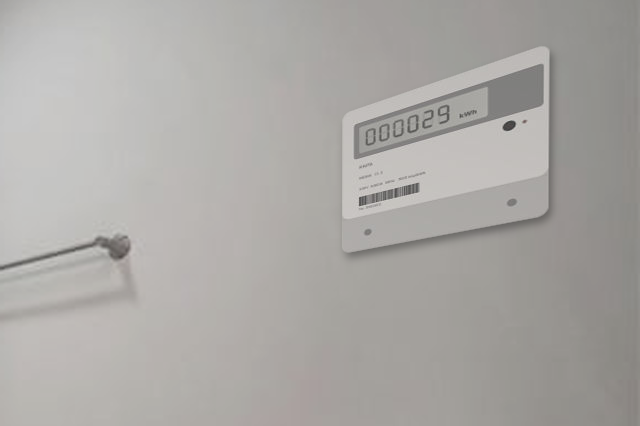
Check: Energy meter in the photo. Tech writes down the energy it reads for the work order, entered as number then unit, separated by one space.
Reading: 29 kWh
